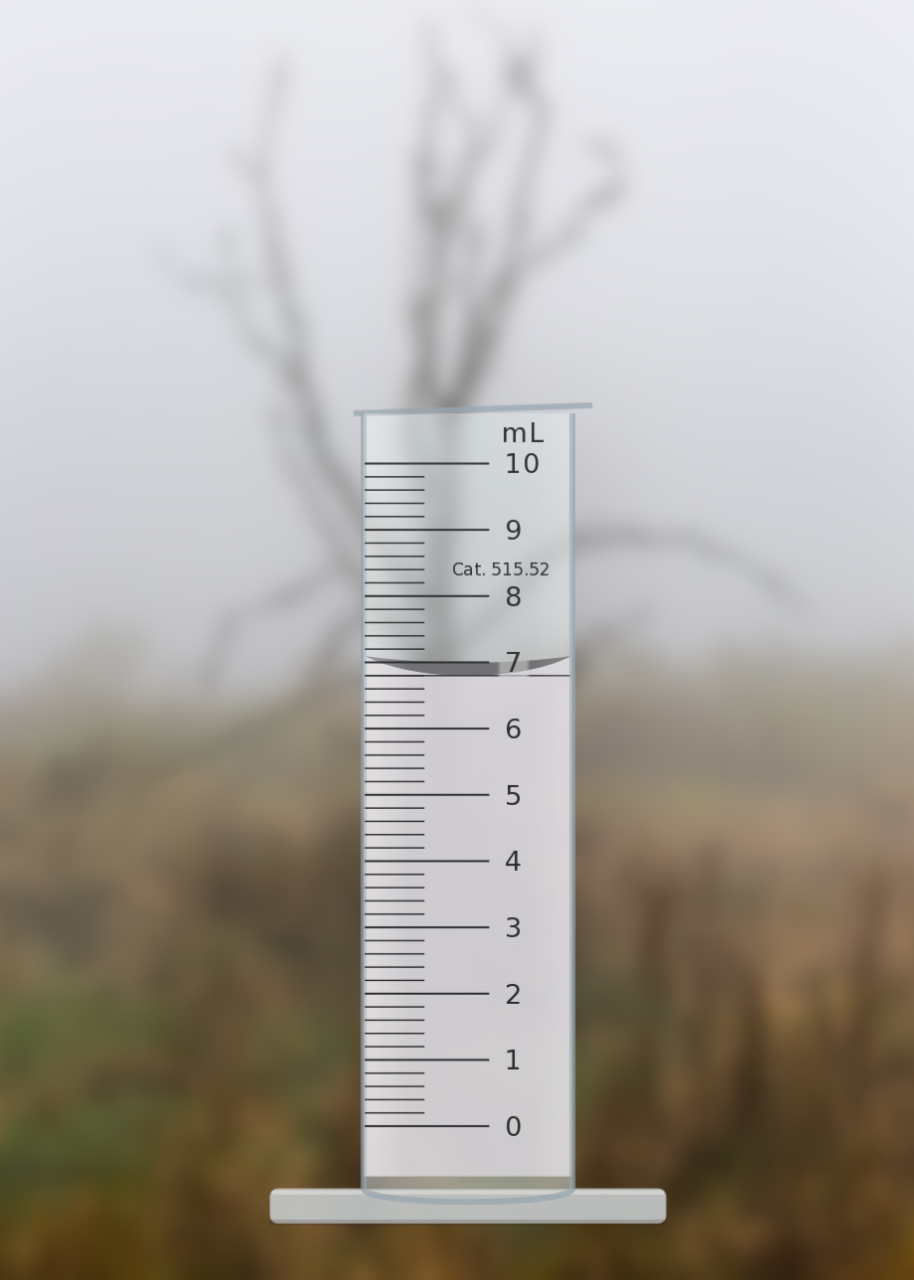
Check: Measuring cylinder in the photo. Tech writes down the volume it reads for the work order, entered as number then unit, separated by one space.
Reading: 6.8 mL
